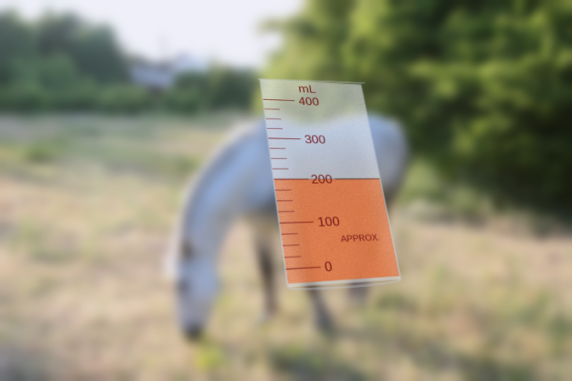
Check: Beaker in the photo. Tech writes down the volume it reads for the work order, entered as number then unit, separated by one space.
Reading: 200 mL
